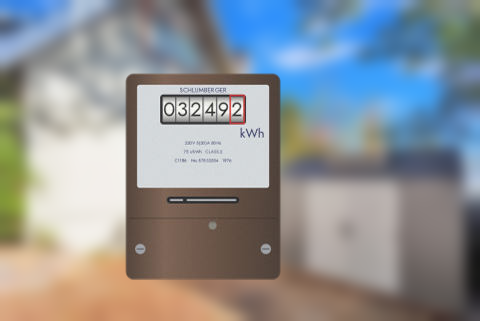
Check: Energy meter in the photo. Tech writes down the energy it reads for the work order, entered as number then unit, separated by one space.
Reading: 3249.2 kWh
